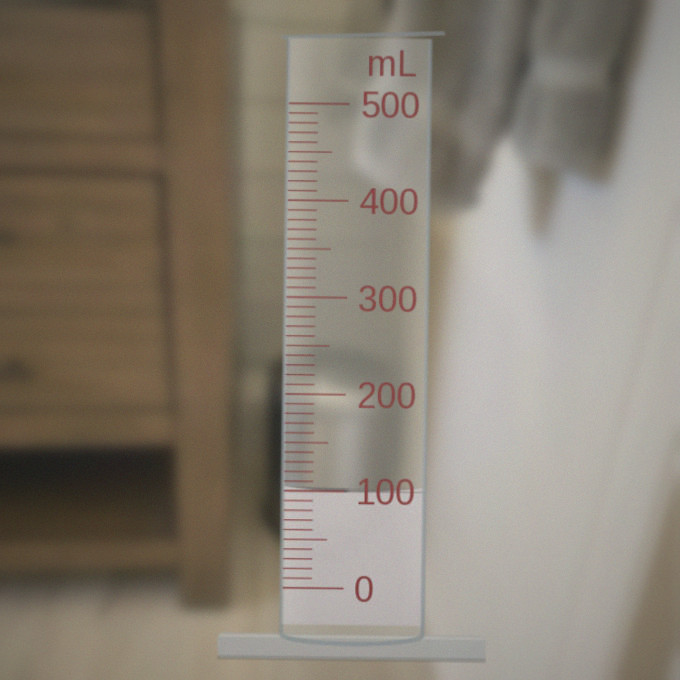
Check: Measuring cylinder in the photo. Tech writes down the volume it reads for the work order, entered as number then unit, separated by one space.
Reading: 100 mL
